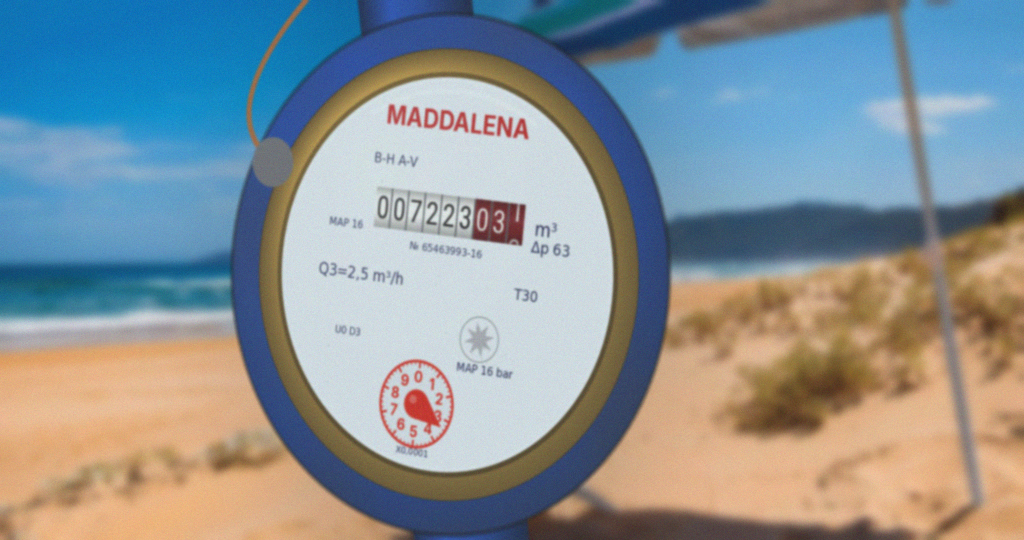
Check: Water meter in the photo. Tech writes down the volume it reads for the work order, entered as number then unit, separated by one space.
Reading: 7223.0313 m³
